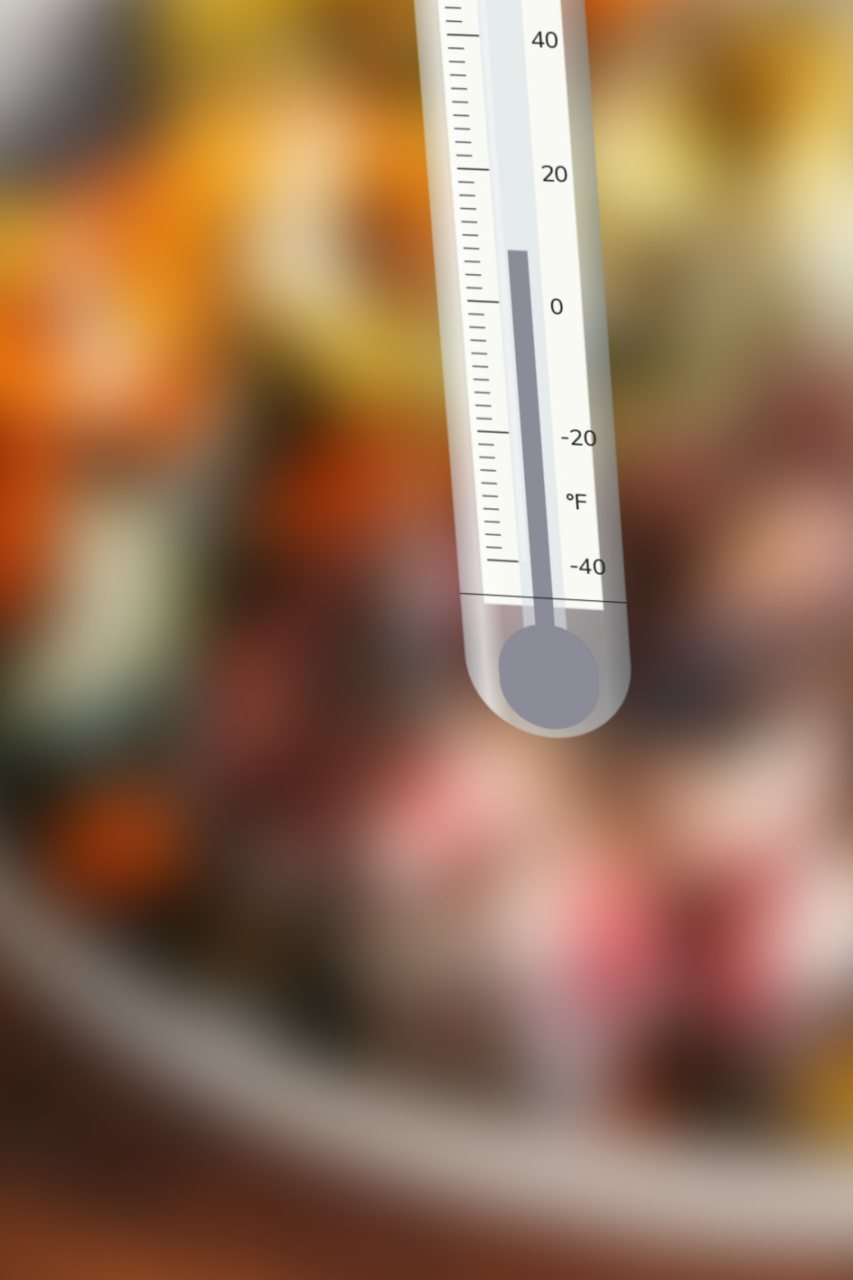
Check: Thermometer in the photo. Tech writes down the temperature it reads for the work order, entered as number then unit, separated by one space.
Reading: 8 °F
